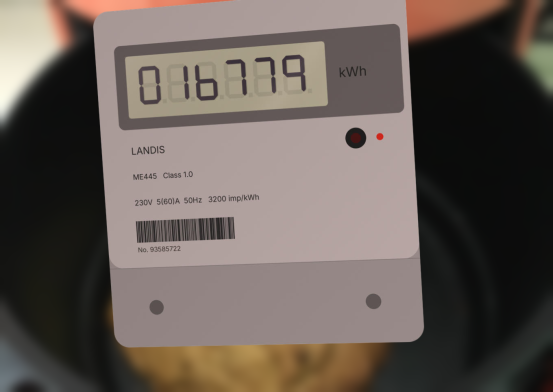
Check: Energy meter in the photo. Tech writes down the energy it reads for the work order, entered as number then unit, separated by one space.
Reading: 16779 kWh
